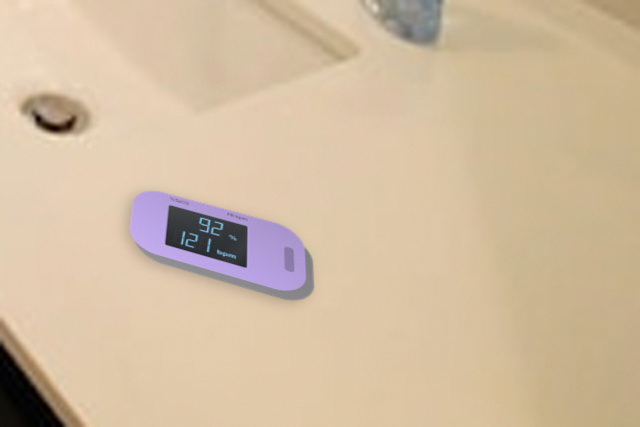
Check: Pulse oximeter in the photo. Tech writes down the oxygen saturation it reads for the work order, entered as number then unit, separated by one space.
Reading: 92 %
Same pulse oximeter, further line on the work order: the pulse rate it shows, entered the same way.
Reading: 121 bpm
